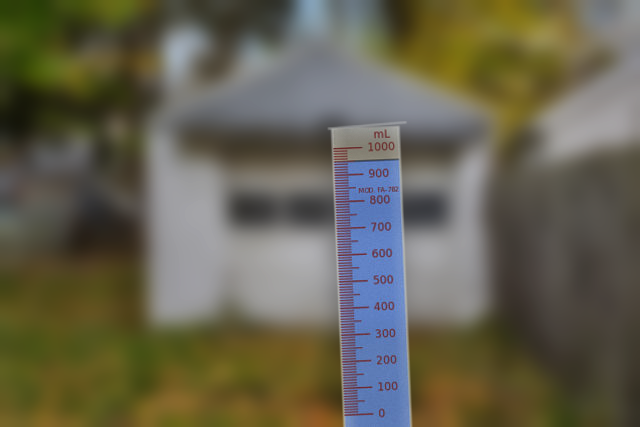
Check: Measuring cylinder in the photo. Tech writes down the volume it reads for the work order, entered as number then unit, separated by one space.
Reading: 950 mL
